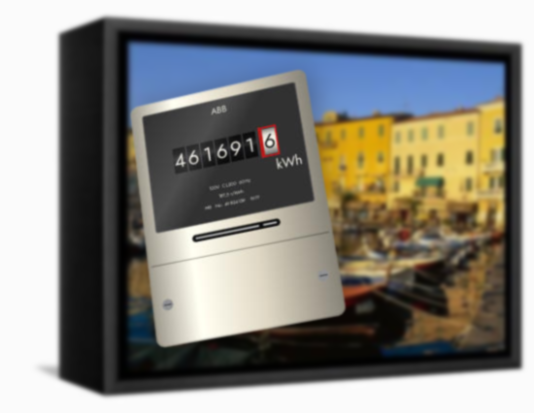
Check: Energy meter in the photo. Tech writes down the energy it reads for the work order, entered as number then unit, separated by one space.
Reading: 461691.6 kWh
